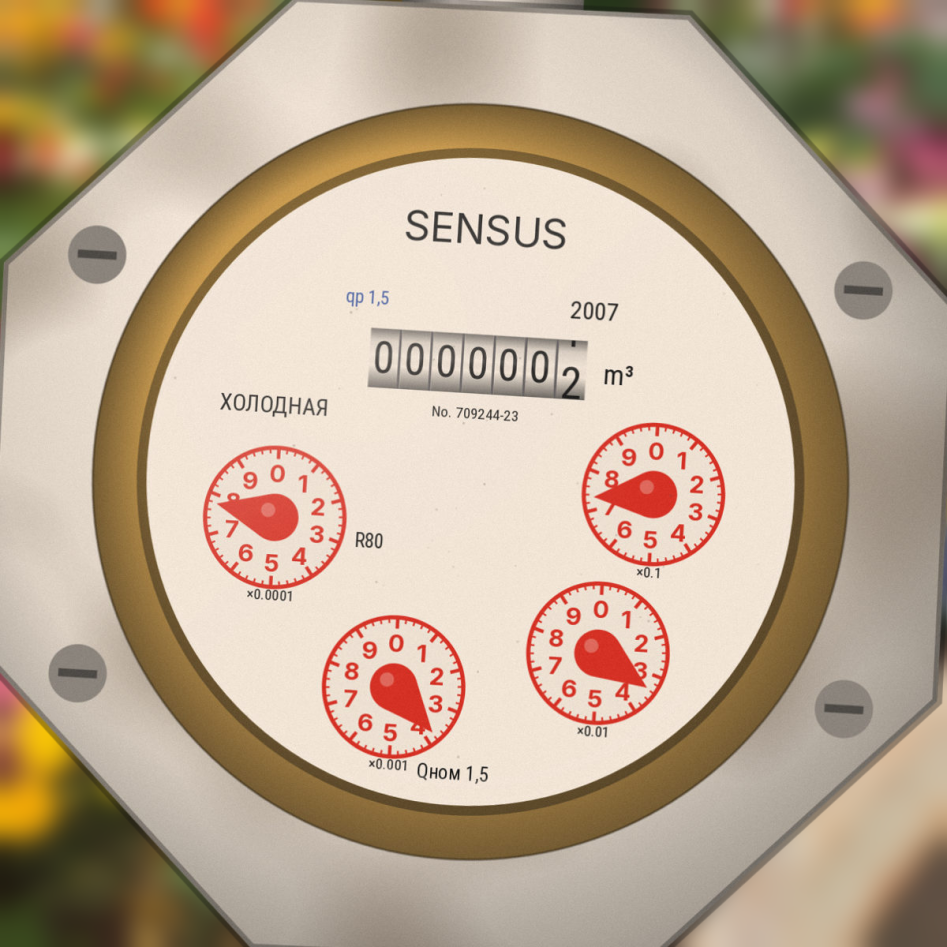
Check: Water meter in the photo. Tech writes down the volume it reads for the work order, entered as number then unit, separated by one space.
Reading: 1.7337 m³
